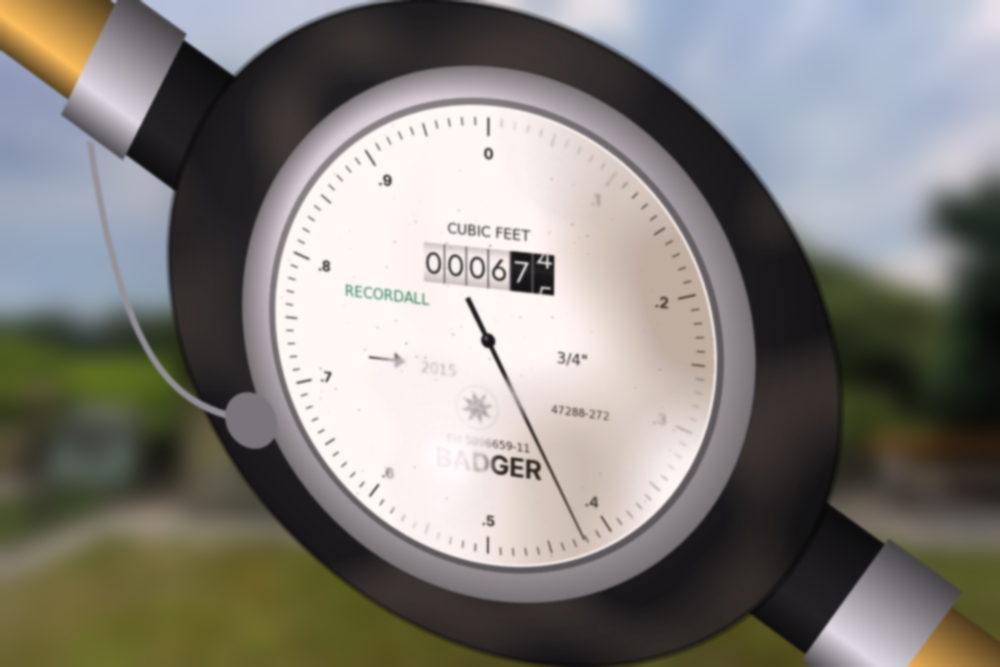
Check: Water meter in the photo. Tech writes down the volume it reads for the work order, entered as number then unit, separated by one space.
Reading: 674.42 ft³
